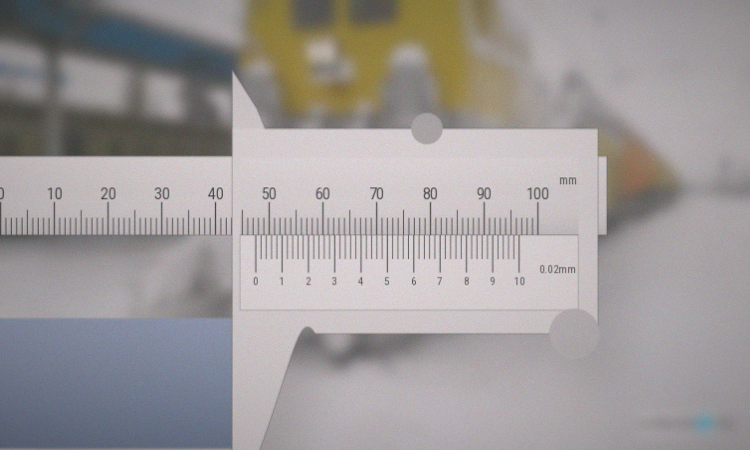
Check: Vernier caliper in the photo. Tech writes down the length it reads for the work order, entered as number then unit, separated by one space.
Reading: 47.5 mm
